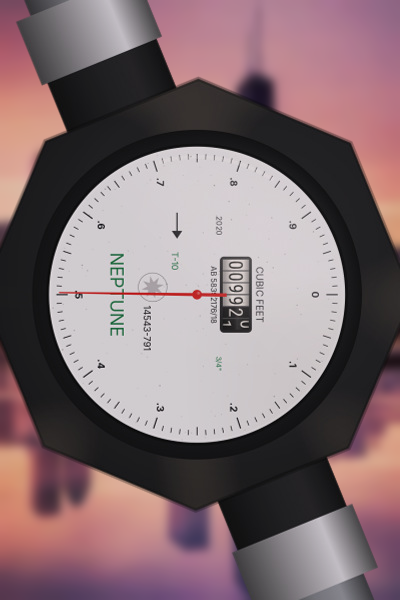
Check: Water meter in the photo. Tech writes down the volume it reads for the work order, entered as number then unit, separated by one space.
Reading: 9920.50 ft³
